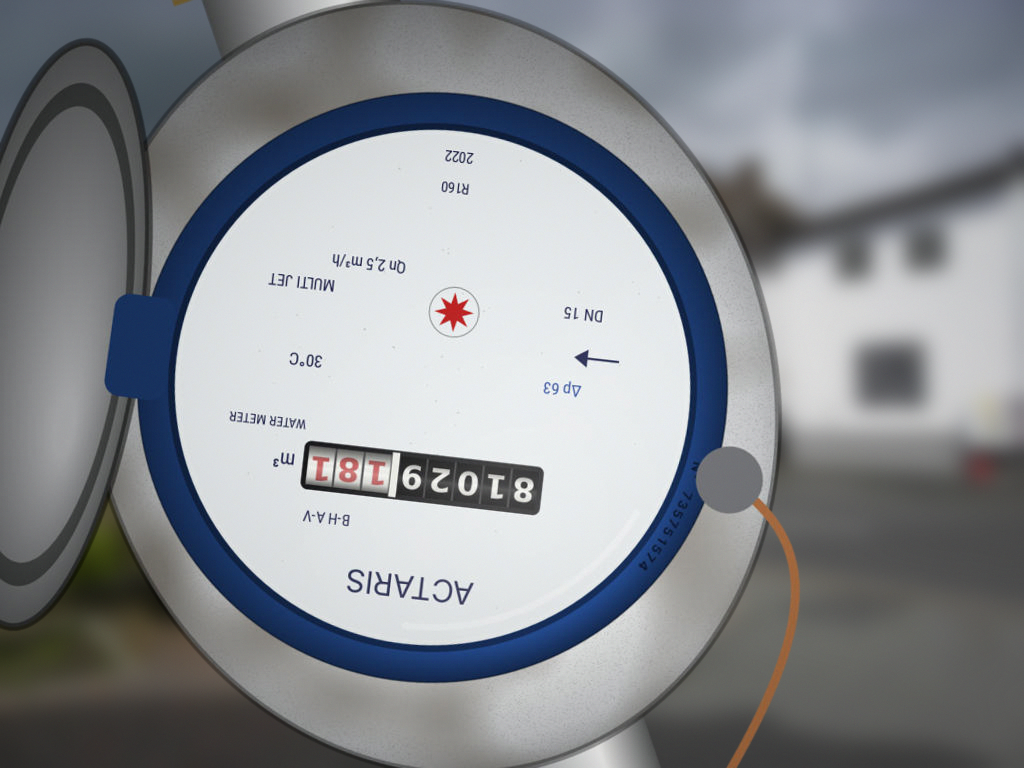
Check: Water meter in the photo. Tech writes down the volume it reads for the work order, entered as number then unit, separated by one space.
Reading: 81029.181 m³
